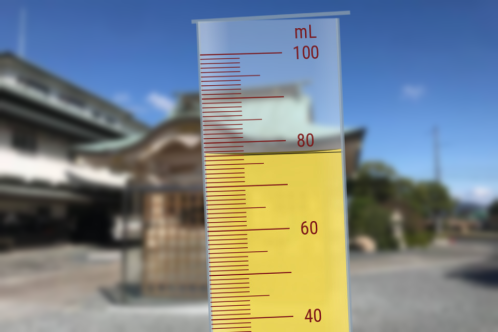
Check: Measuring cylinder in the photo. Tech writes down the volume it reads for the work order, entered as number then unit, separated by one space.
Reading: 77 mL
